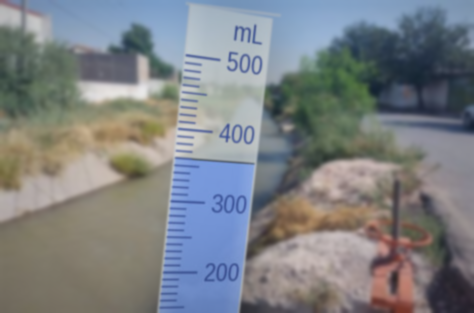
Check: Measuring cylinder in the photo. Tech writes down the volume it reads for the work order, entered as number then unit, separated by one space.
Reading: 360 mL
